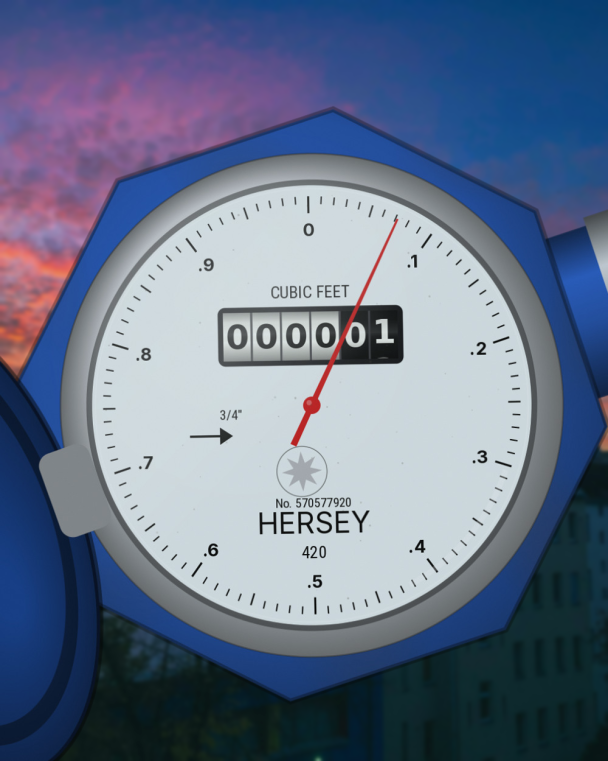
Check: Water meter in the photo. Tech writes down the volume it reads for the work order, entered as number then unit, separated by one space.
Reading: 1.07 ft³
